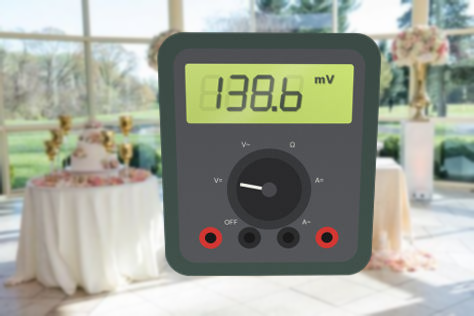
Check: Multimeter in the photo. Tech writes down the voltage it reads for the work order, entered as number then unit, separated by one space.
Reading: 138.6 mV
